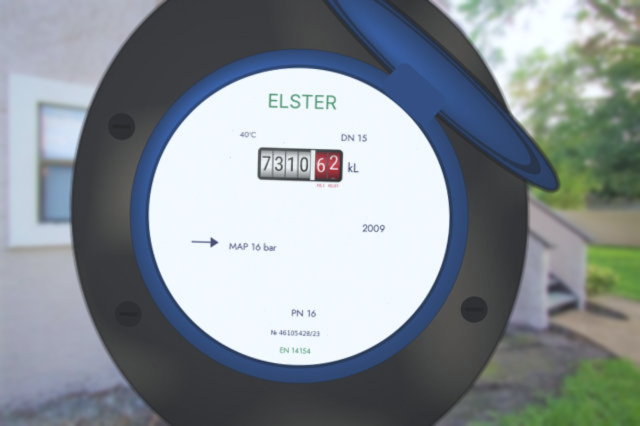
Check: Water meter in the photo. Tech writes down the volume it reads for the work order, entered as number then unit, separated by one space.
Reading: 7310.62 kL
